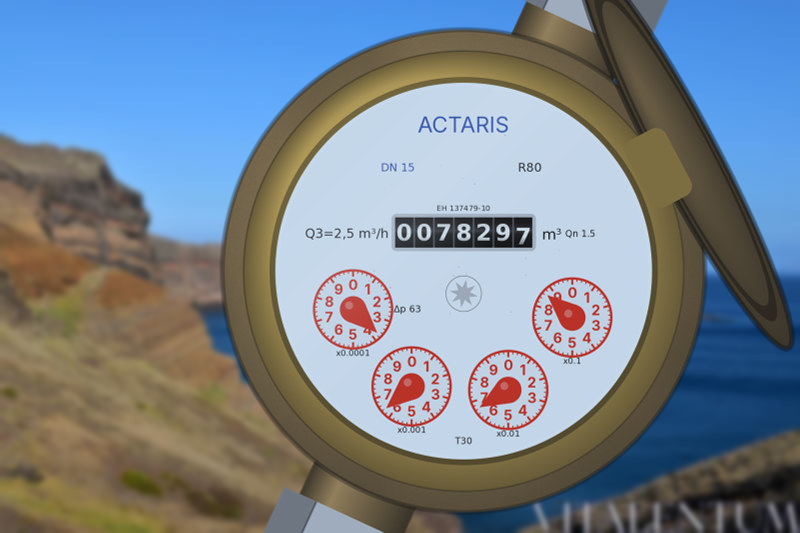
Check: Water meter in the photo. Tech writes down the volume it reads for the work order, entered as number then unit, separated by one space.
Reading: 78296.8663 m³
